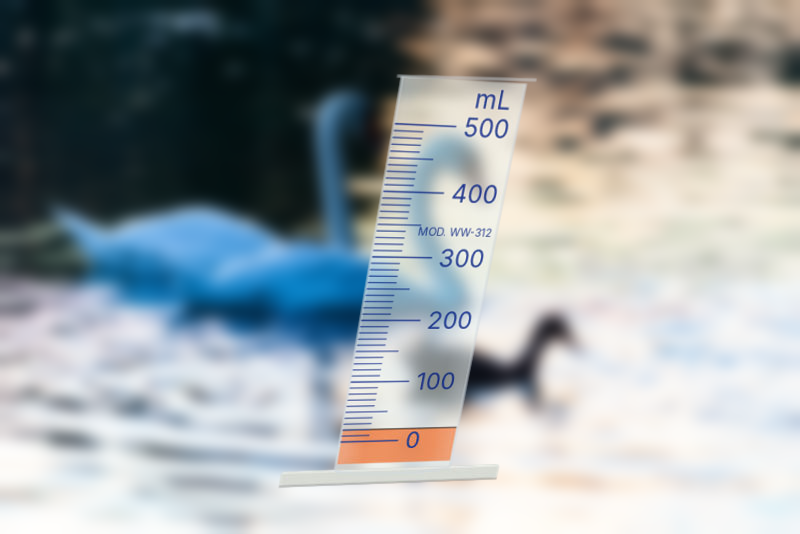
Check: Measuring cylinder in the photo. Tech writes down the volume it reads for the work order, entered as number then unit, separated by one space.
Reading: 20 mL
